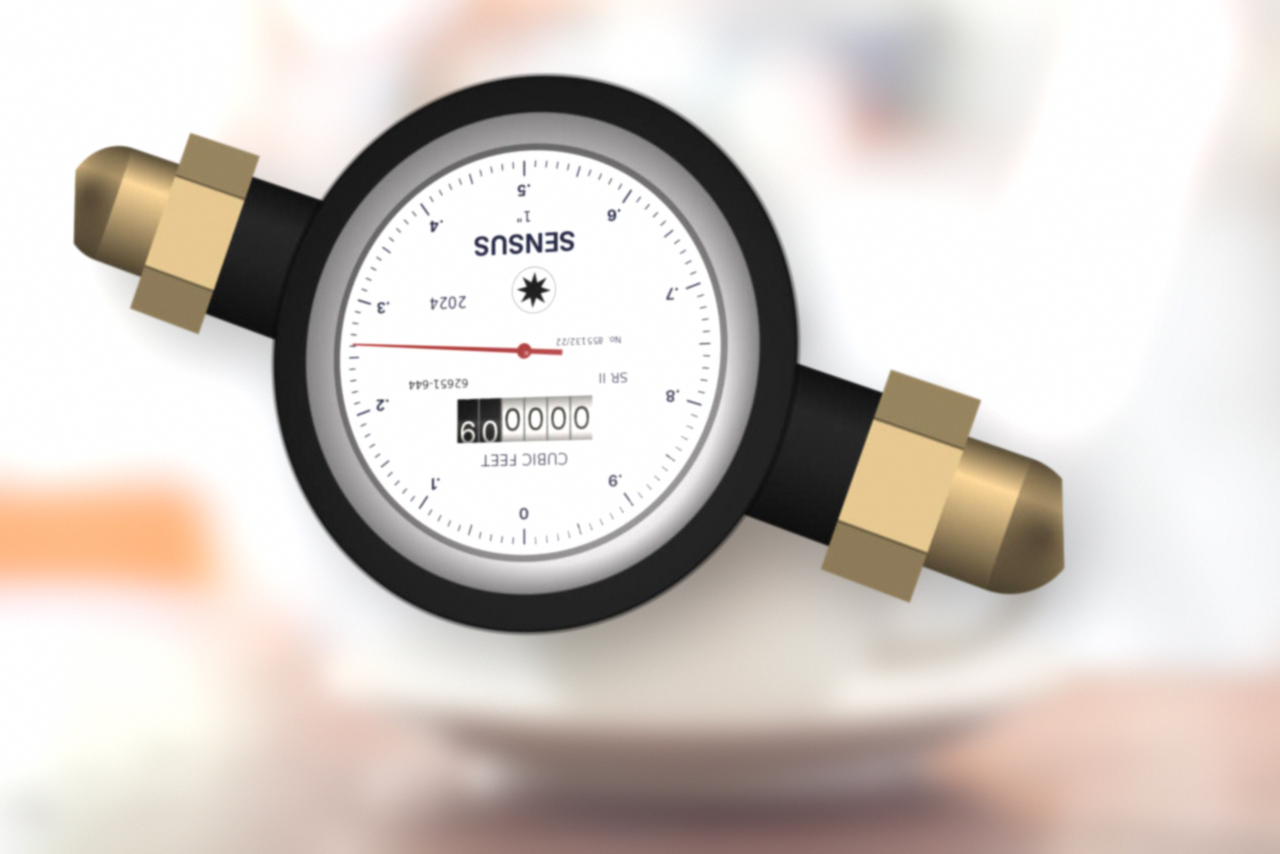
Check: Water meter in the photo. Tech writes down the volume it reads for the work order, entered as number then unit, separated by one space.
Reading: 9.26 ft³
